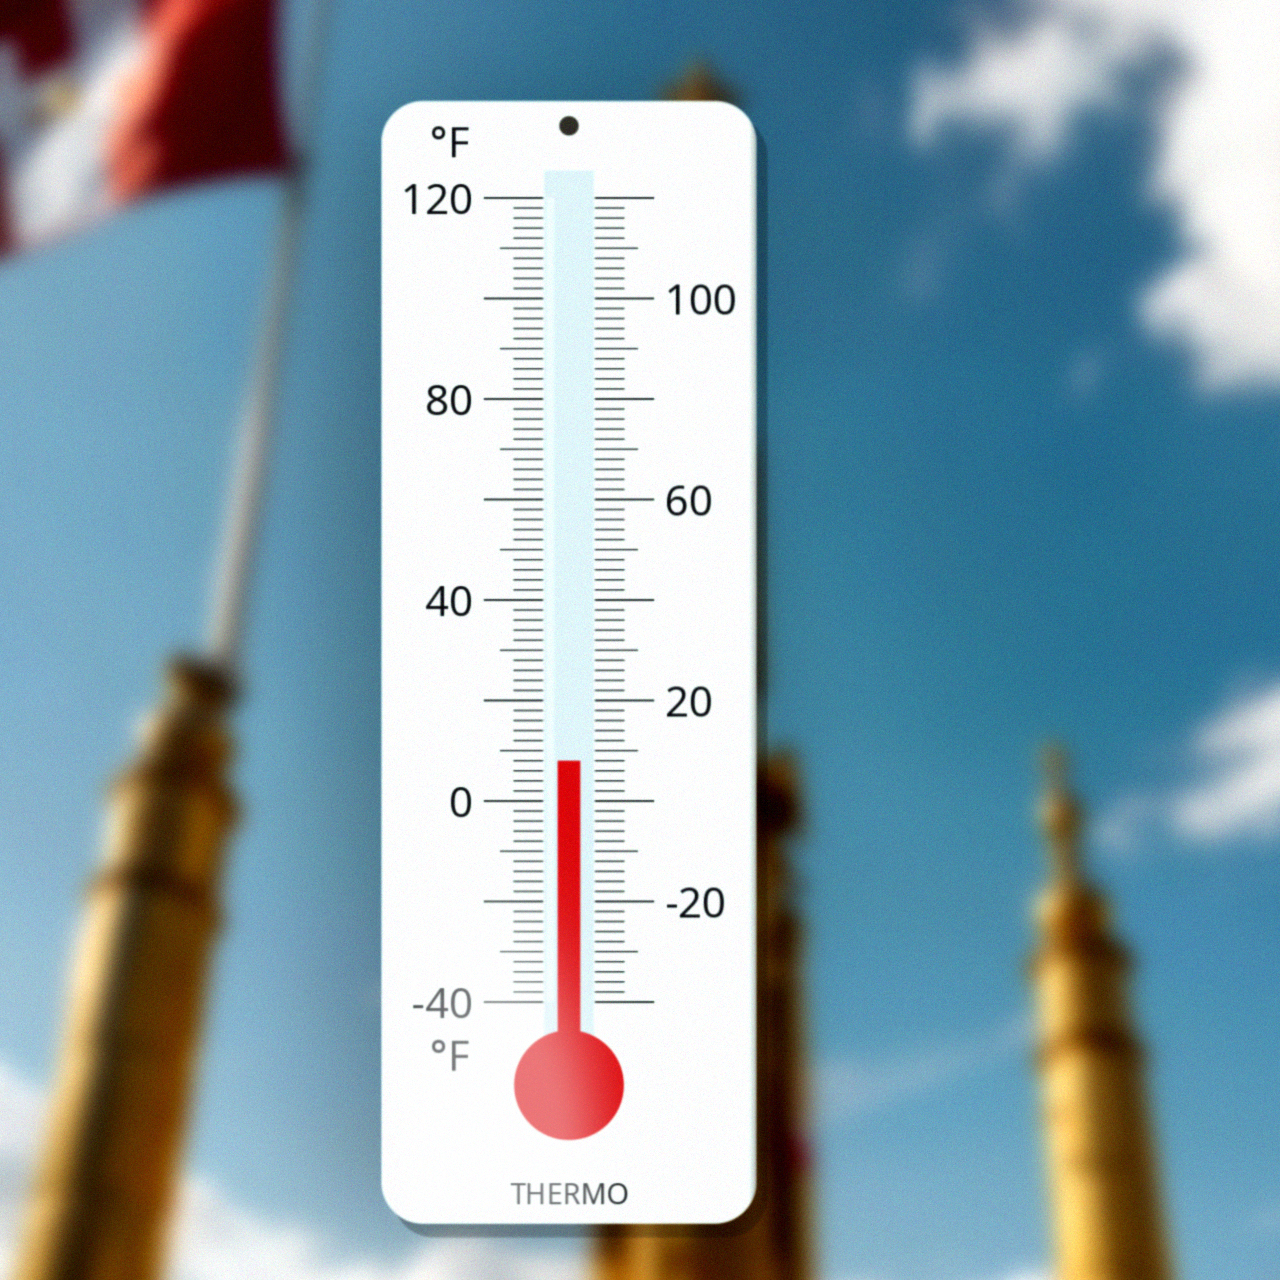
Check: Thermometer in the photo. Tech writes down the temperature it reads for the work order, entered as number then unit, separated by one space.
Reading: 8 °F
